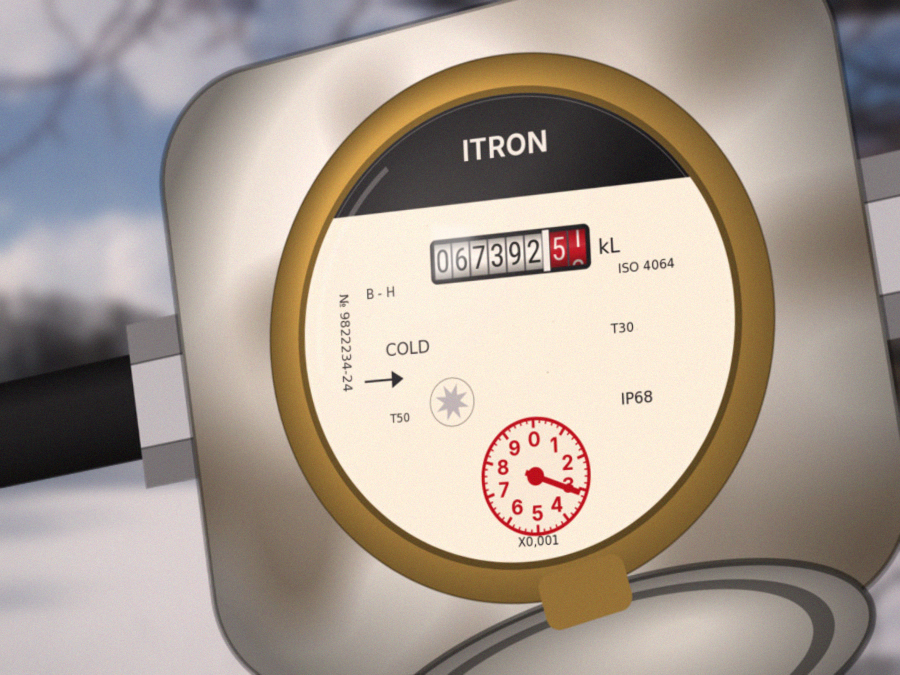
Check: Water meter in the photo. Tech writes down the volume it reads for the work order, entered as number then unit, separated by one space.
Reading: 67392.513 kL
